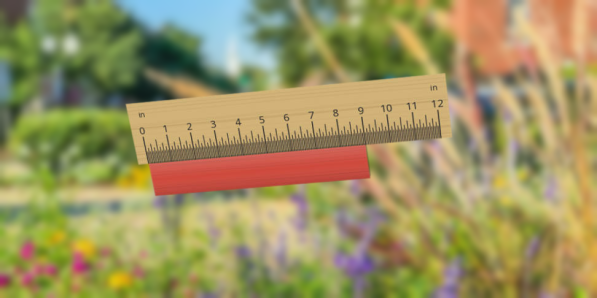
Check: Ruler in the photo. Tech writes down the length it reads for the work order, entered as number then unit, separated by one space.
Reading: 9 in
